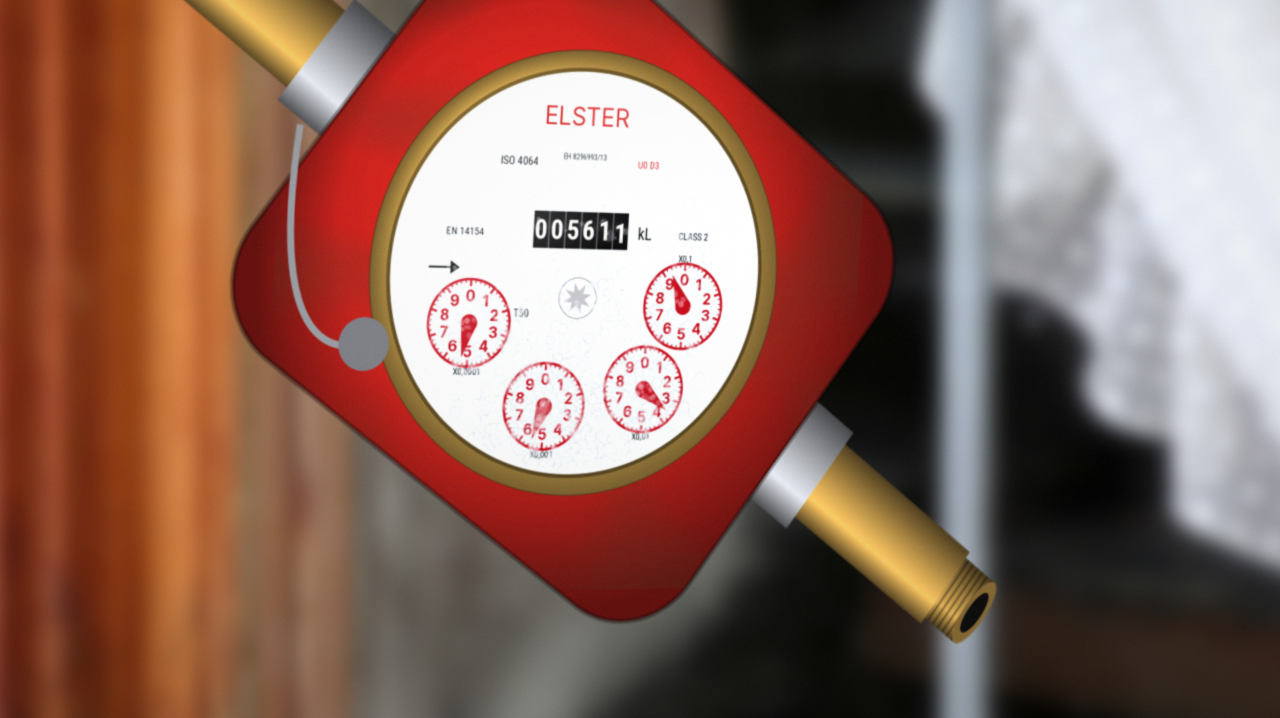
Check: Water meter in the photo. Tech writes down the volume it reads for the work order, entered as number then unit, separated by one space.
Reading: 5610.9355 kL
